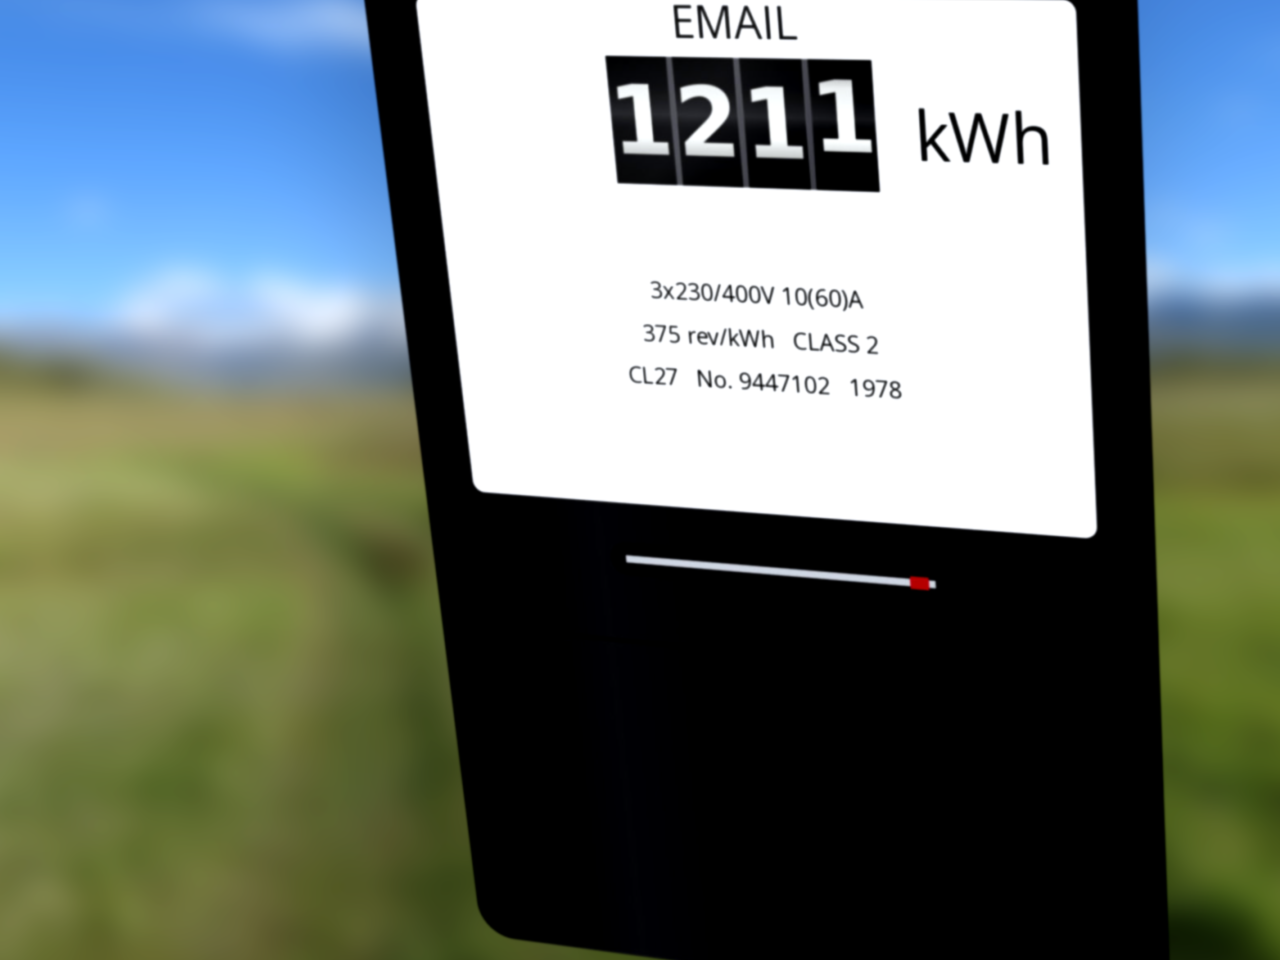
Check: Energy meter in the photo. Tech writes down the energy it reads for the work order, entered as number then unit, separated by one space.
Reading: 1211 kWh
